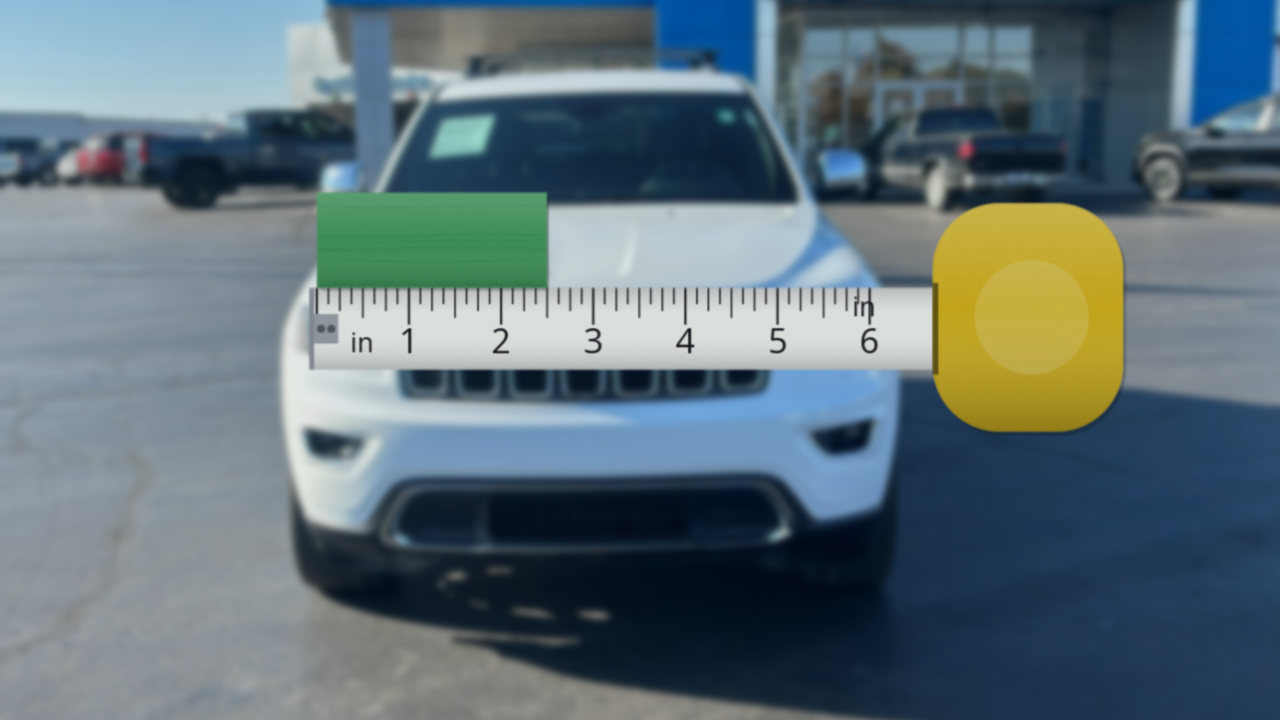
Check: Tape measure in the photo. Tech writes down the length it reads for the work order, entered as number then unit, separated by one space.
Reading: 2.5 in
